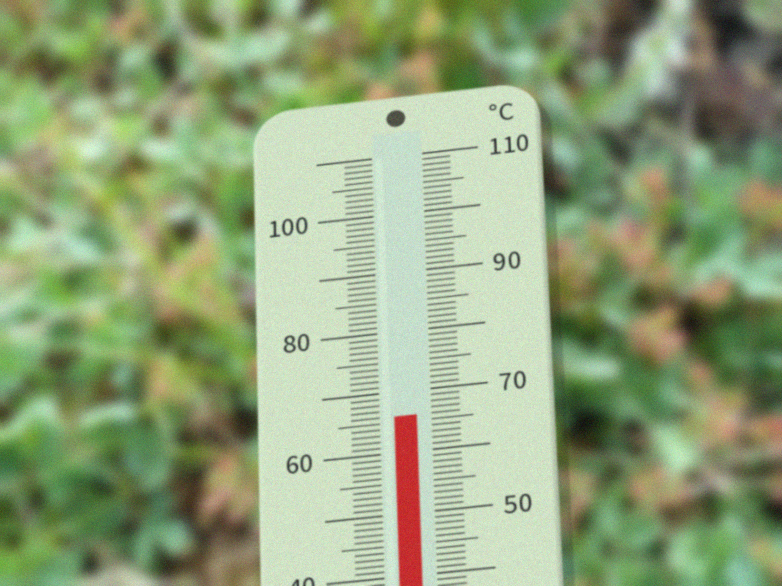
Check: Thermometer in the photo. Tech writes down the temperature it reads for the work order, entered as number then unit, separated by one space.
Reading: 66 °C
